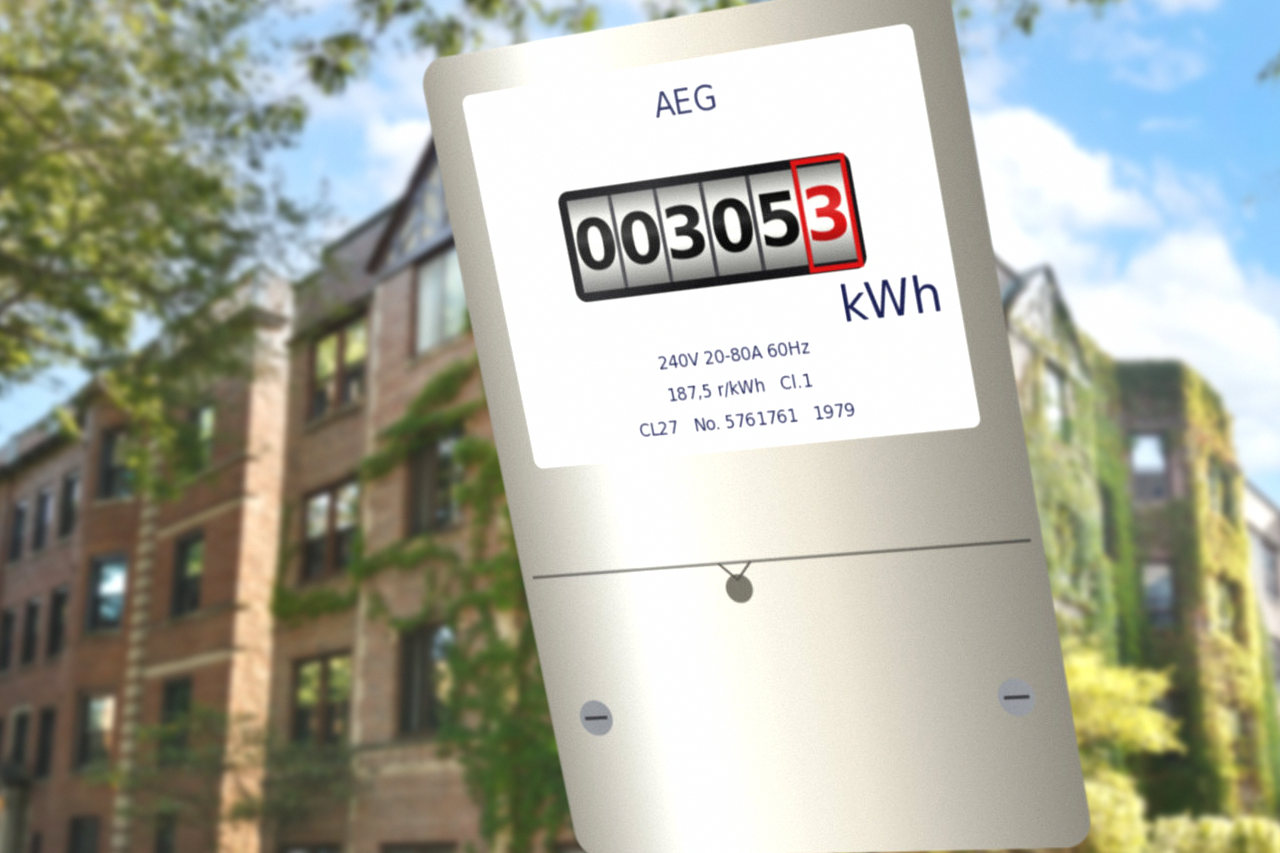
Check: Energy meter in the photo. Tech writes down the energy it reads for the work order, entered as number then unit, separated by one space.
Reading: 305.3 kWh
